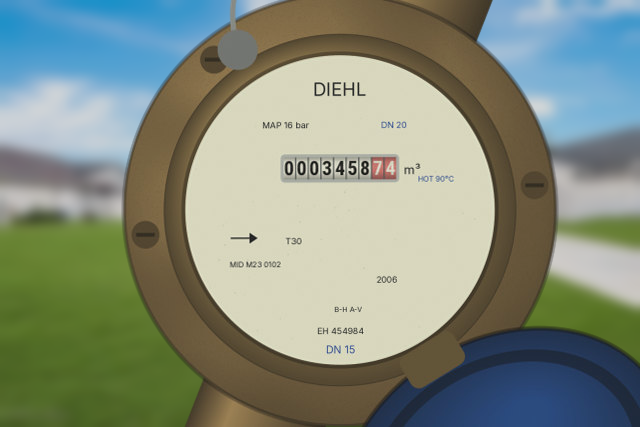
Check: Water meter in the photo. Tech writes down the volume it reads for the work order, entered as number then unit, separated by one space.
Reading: 3458.74 m³
